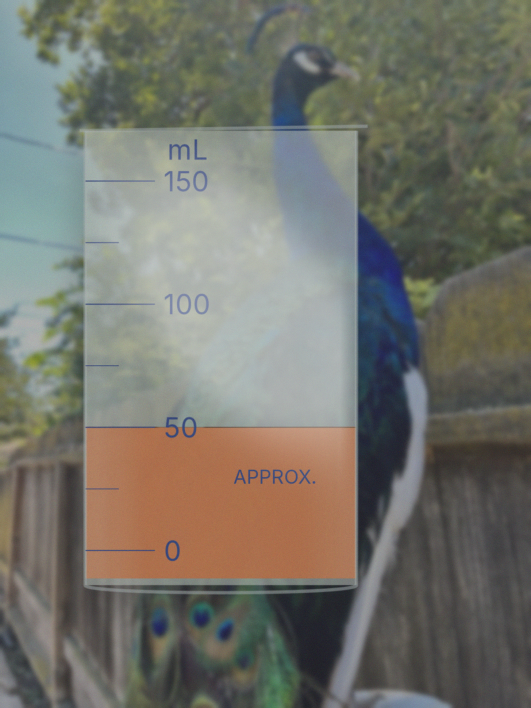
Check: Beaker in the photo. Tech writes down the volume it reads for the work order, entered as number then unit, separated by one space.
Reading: 50 mL
